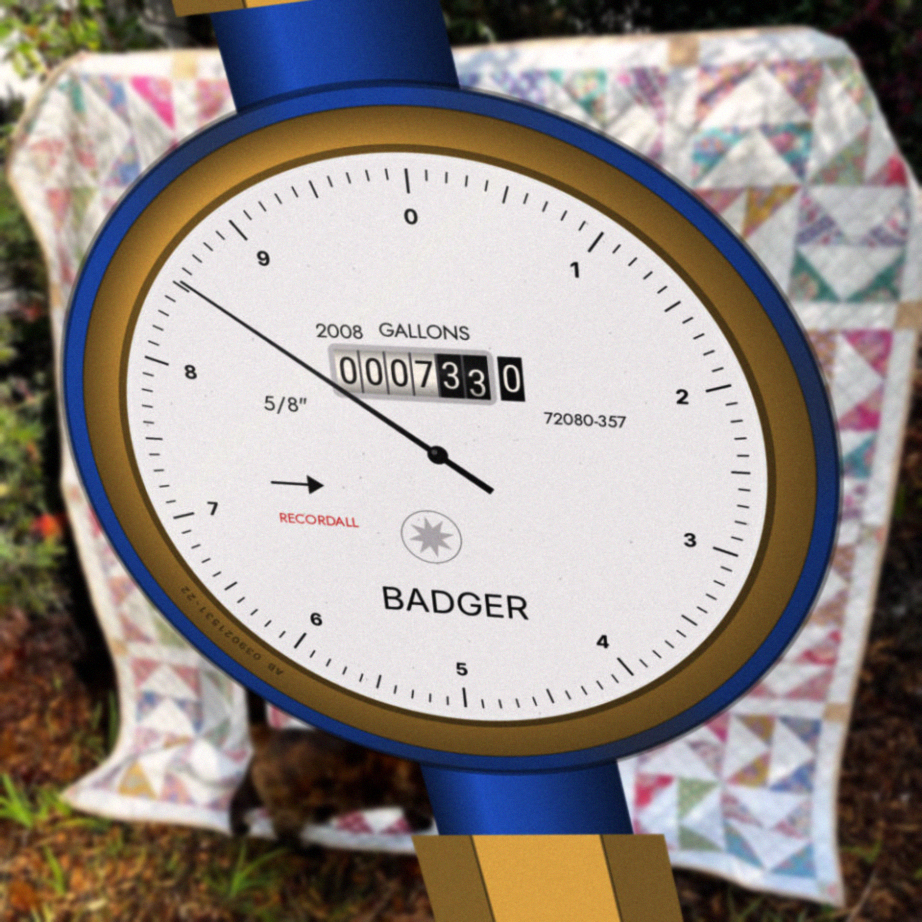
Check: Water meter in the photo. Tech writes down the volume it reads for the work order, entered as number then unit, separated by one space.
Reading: 7328.5 gal
